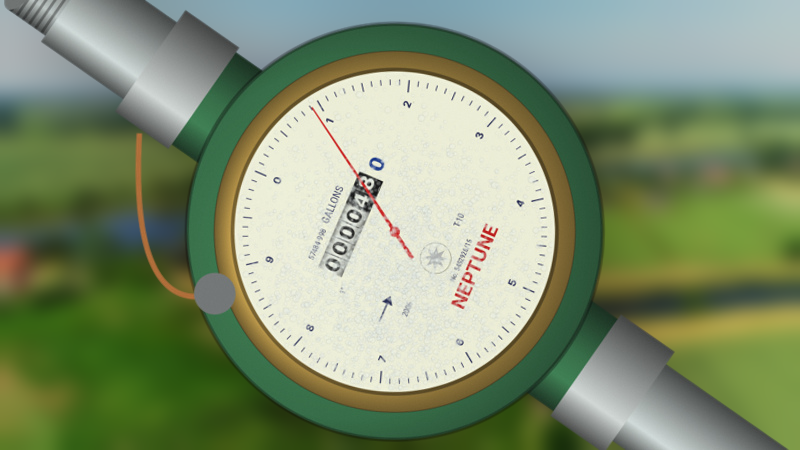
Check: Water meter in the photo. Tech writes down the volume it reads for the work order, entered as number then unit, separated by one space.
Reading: 480.9 gal
